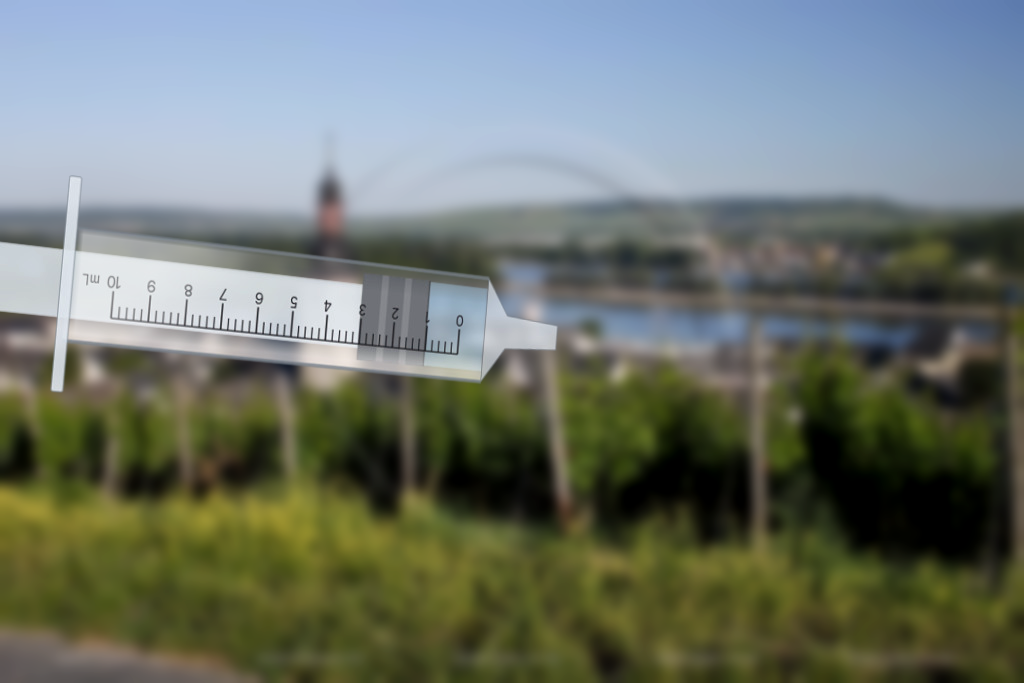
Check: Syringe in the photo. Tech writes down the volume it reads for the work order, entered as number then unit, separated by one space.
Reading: 1 mL
